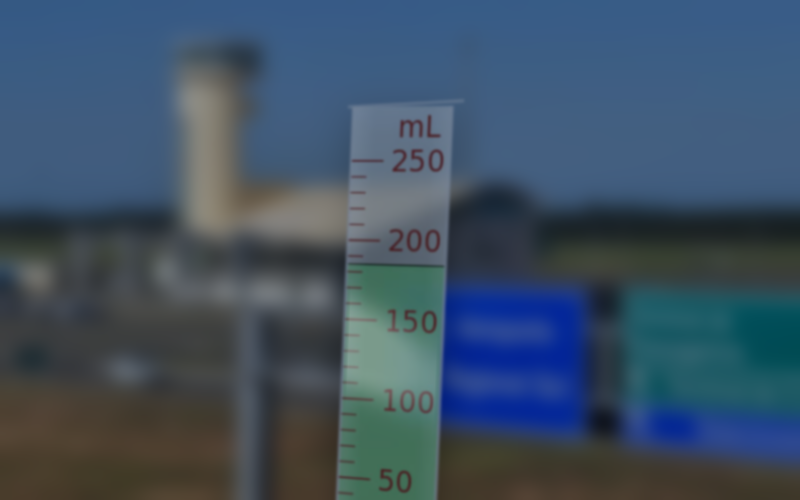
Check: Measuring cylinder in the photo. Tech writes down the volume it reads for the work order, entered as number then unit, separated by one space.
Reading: 185 mL
